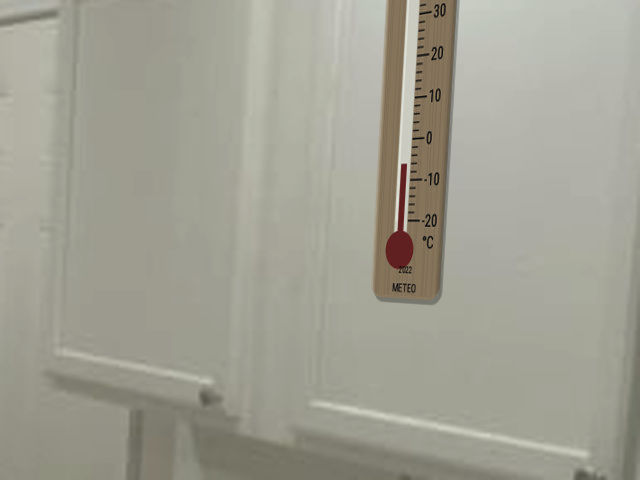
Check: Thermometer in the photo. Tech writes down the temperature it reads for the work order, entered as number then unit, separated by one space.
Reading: -6 °C
